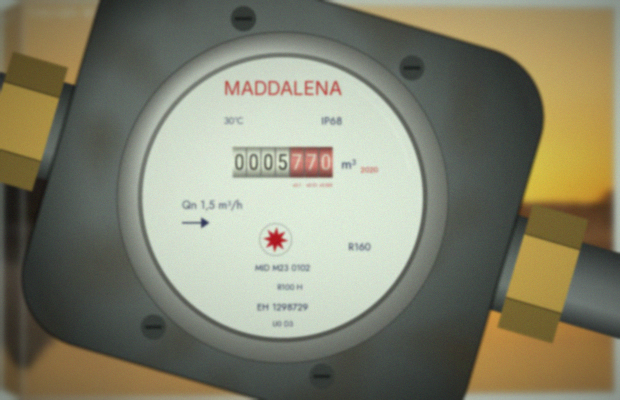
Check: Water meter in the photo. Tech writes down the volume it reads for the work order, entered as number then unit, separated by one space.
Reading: 5.770 m³
